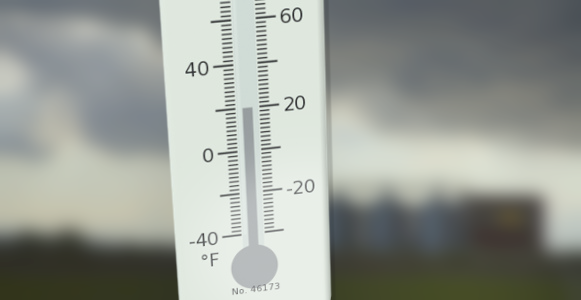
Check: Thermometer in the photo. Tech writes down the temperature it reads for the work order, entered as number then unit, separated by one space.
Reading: 20 °F
